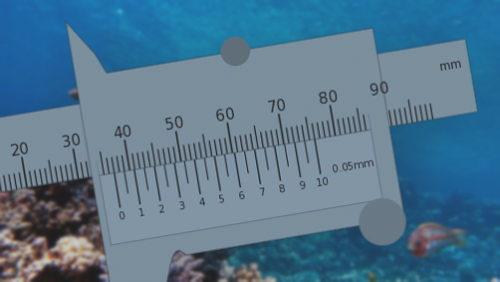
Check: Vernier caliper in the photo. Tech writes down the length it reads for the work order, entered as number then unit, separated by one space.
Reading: 37.0 mm
